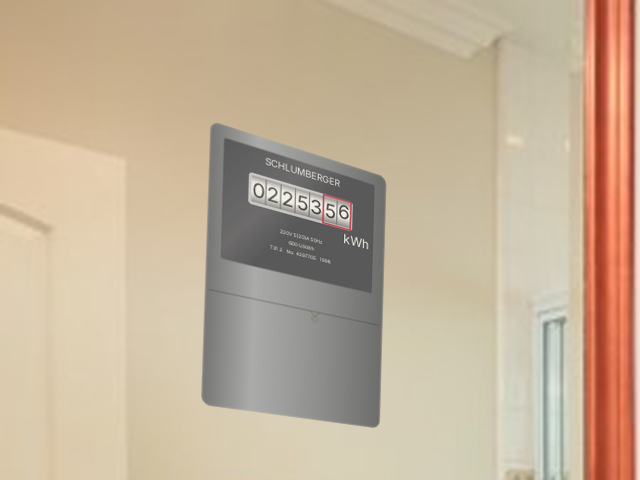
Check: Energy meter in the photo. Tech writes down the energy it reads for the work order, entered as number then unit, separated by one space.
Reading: 2253.56 kWh
